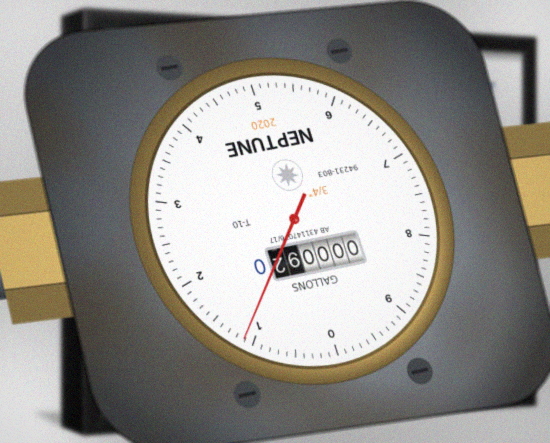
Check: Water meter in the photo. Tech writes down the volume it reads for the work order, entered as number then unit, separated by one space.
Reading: 921.1 gal
